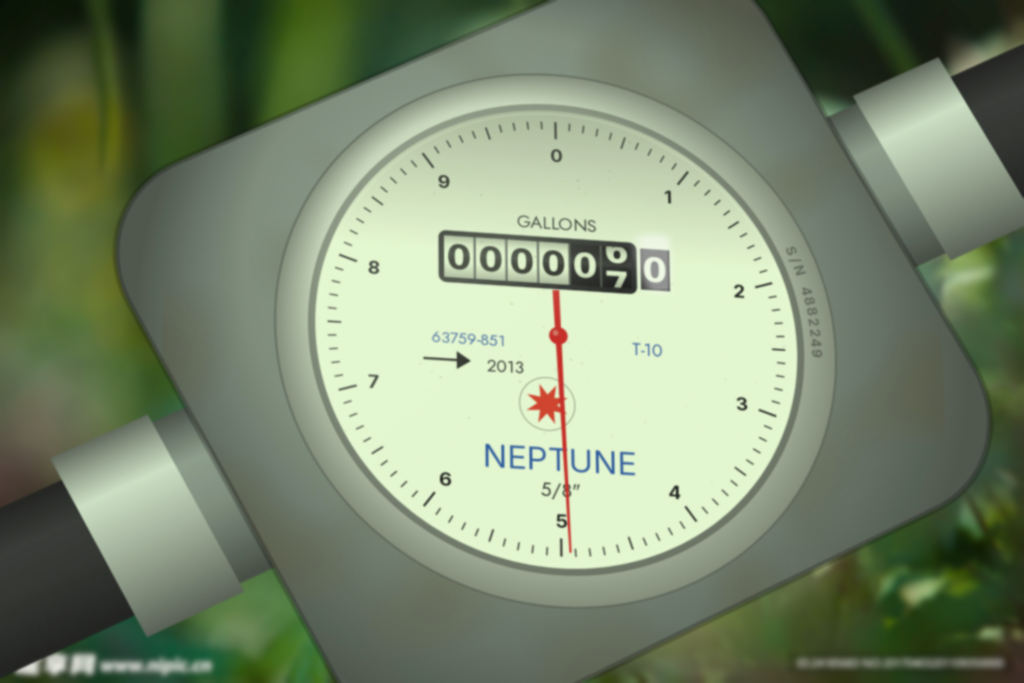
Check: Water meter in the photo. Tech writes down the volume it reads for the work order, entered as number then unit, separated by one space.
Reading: 64.9 gal
